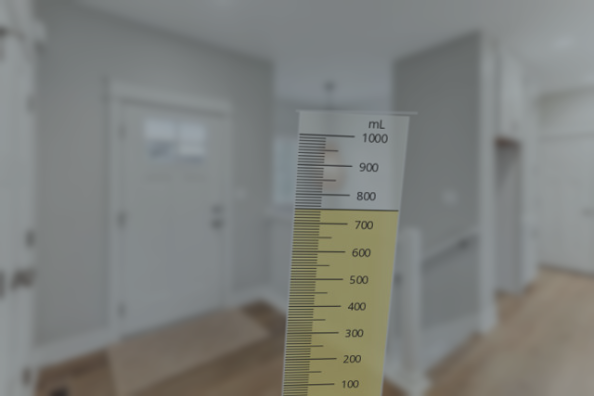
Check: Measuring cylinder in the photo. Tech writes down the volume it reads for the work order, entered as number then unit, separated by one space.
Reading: 750 mL
